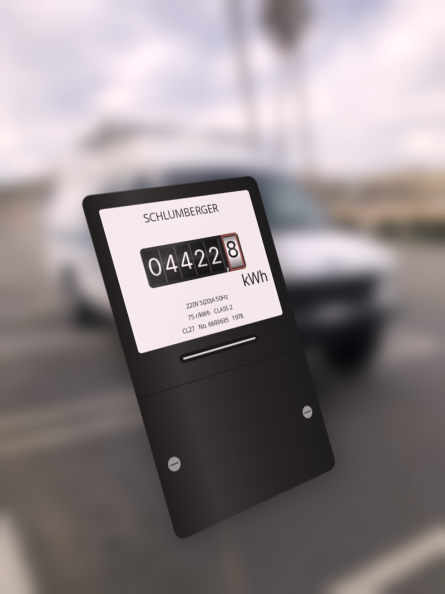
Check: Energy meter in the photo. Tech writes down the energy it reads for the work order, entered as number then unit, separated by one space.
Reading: 4422.8 kWh
